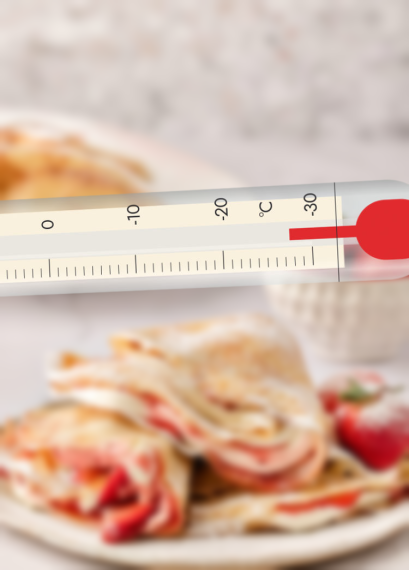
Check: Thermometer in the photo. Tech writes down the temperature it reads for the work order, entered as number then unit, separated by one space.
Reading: -27.5 °C
